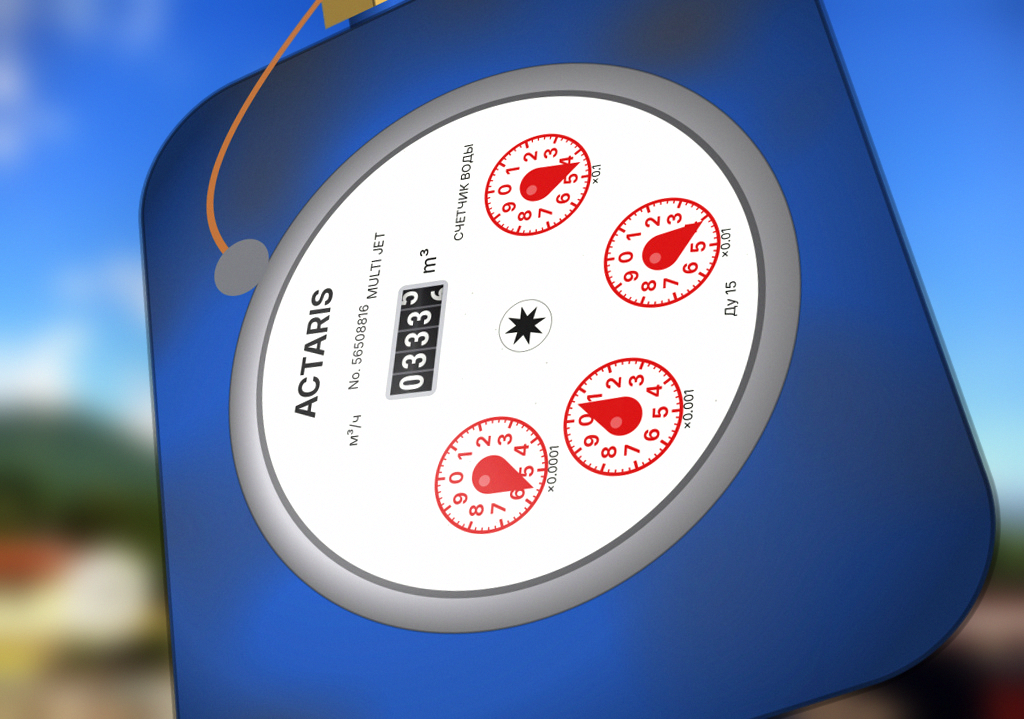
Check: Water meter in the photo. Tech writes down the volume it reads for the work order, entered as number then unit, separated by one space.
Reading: 3335.4405 m³
